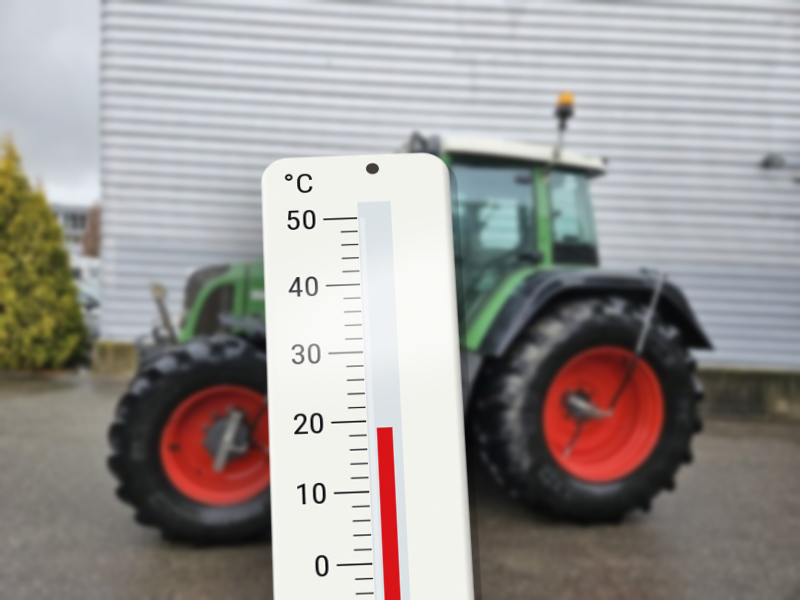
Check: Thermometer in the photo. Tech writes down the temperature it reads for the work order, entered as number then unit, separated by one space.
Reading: 19 °C
